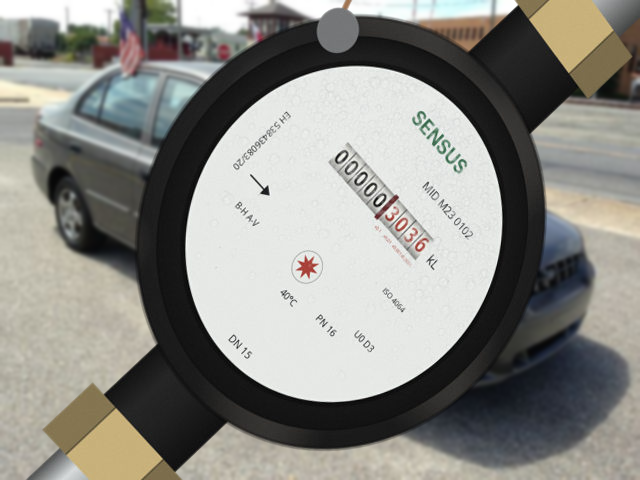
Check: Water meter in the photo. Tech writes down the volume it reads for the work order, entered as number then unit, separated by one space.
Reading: 0.3036 kL
